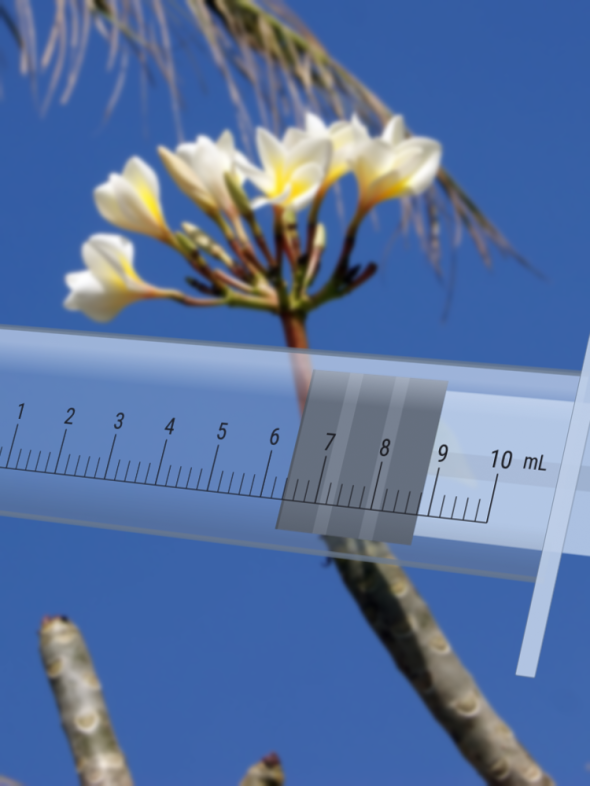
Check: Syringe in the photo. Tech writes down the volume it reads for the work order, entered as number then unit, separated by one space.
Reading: 6.4 mL
